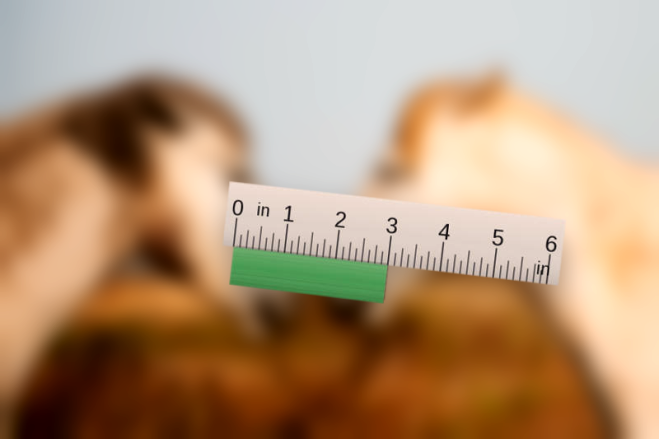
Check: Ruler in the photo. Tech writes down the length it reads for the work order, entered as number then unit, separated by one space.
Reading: 3 in
